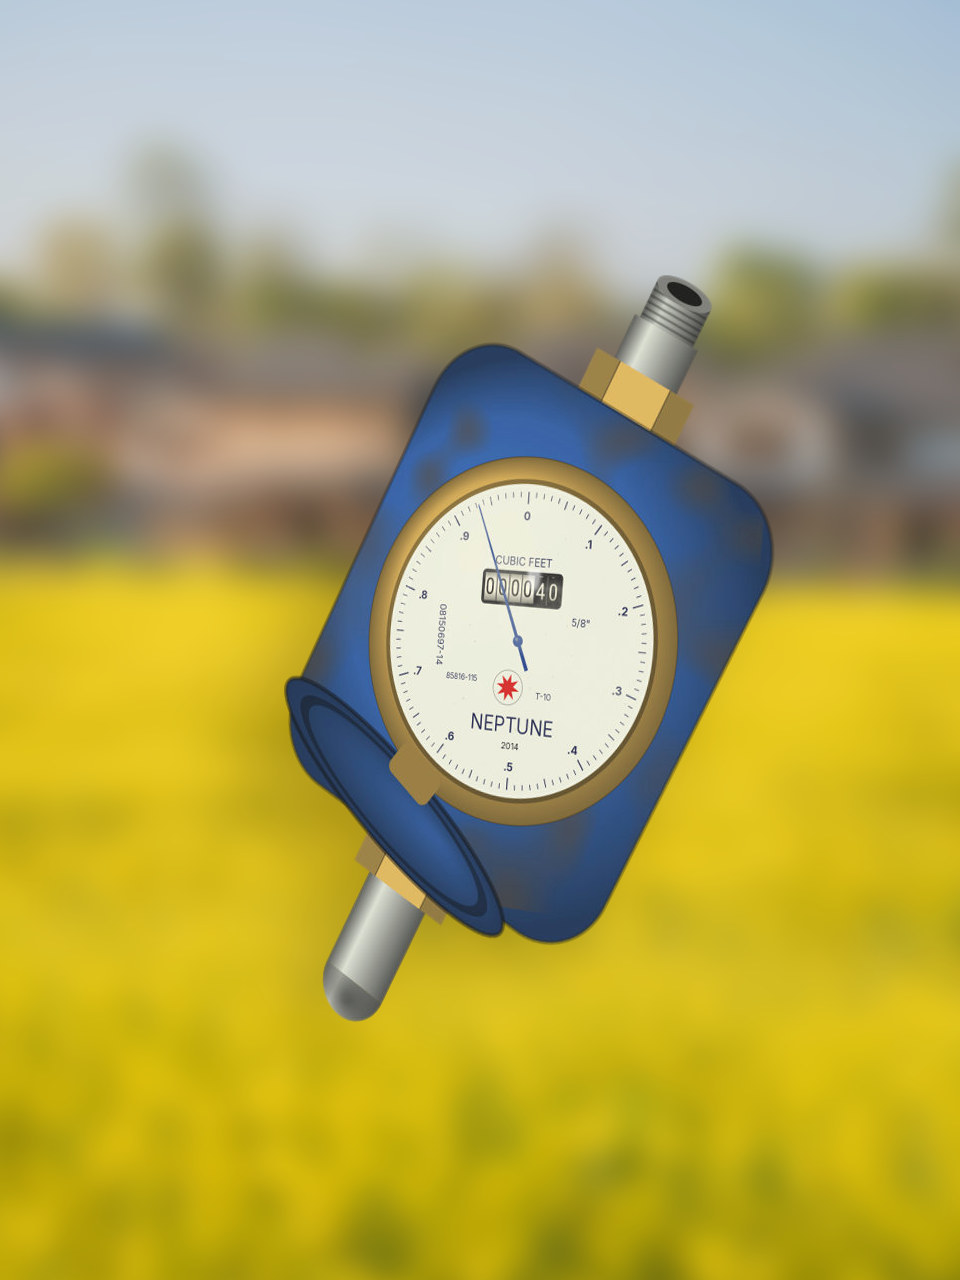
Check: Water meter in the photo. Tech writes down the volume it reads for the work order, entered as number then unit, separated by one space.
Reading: 39.93 ft³
